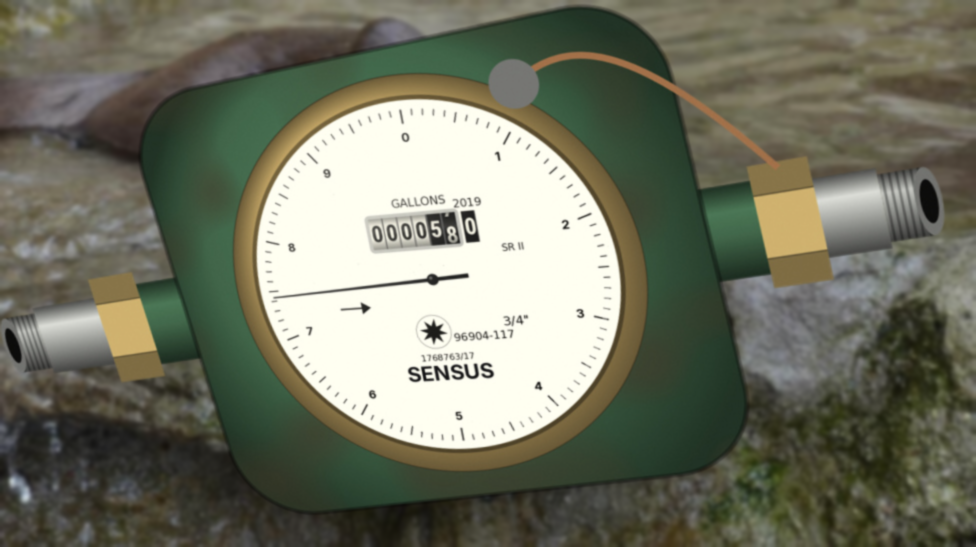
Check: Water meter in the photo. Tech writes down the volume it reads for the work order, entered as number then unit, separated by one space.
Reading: 577.4 gal
